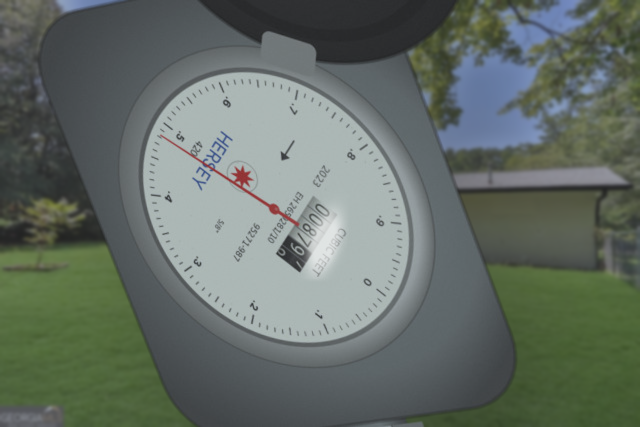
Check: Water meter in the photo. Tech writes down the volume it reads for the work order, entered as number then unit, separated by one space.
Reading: 8797.48 ft³
